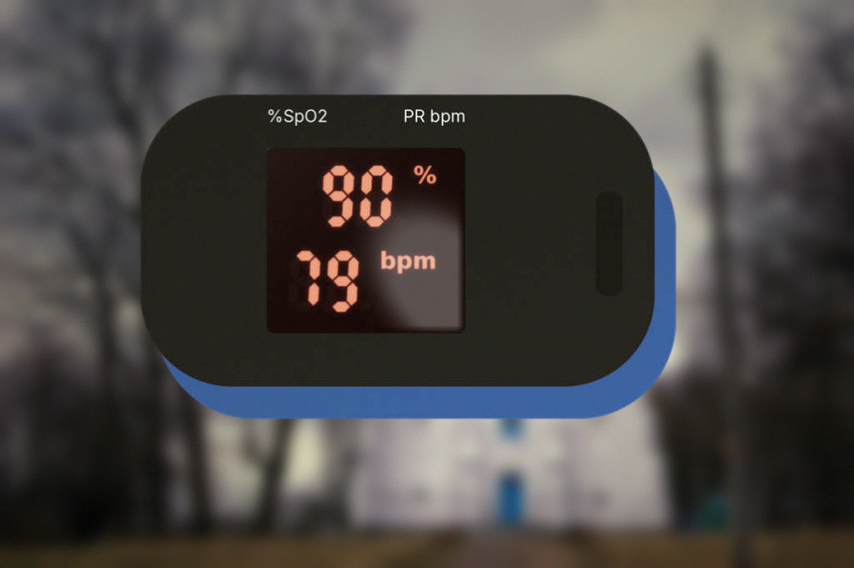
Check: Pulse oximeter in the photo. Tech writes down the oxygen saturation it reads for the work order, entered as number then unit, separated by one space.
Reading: 90 %
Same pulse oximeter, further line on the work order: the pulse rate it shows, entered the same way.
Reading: 79 bpm
